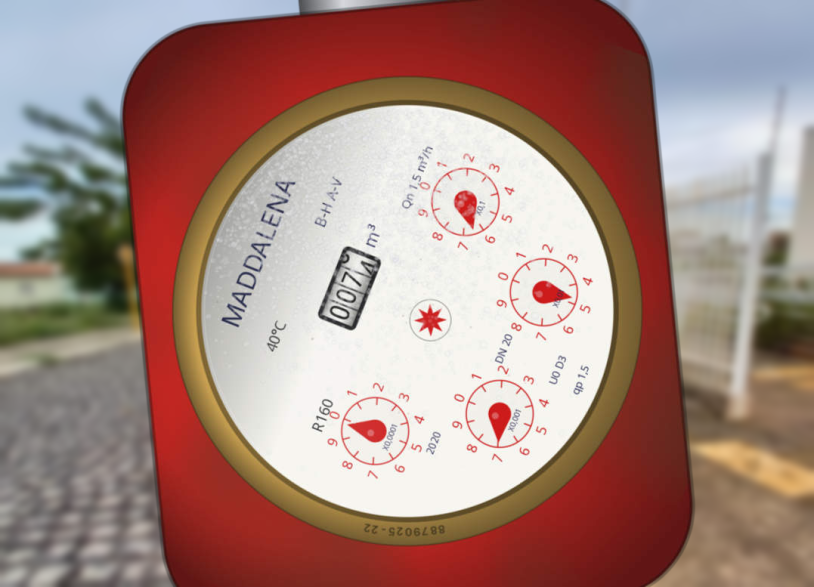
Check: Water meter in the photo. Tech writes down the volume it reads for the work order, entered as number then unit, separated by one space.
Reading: 73.6469 m³
